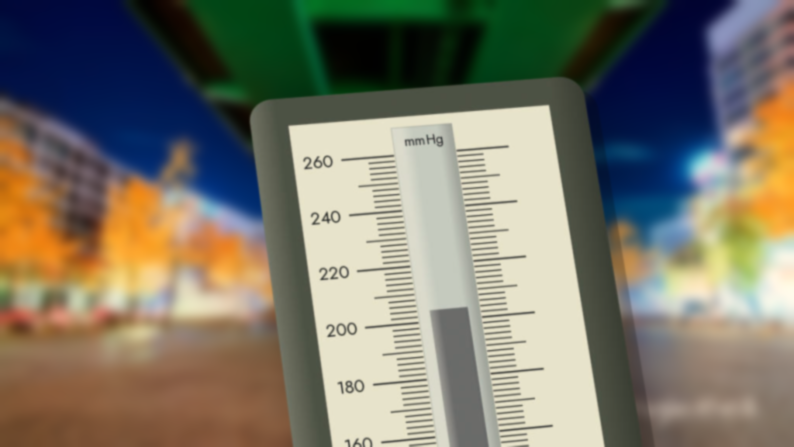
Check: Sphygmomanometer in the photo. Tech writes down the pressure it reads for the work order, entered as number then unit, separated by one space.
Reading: 204 mmHg
